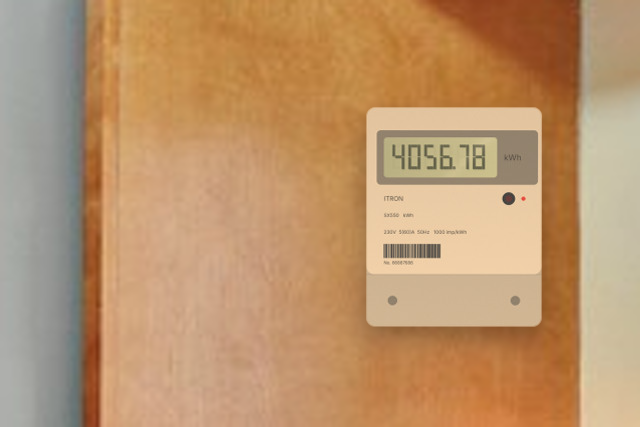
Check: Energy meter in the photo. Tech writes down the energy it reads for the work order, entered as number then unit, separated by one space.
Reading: 4056.78 kWh
